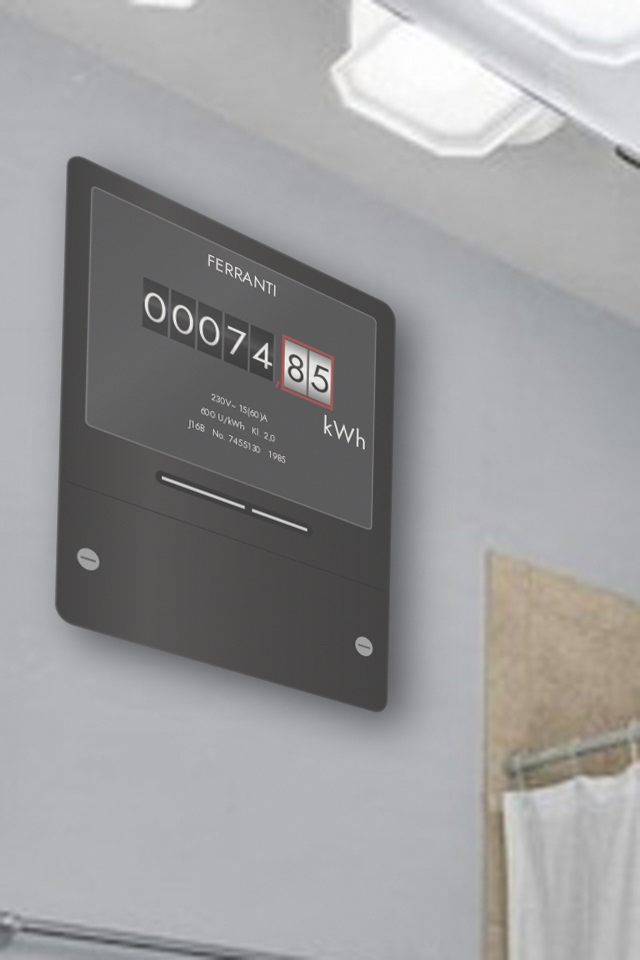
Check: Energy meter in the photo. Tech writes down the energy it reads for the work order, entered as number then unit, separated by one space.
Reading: 74.85 kWh
